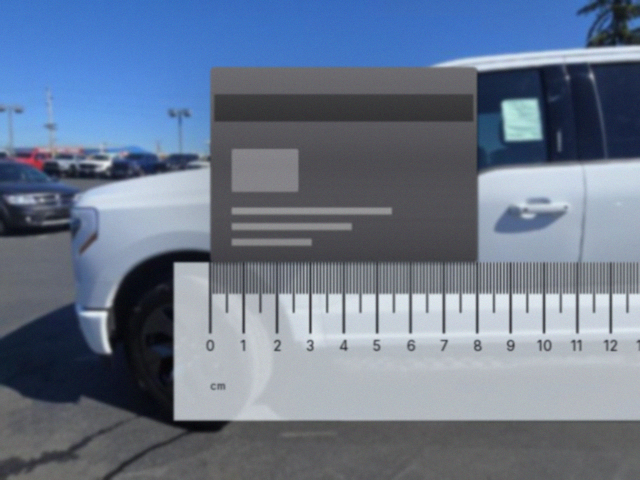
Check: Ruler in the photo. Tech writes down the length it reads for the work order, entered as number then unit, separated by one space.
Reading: 8 cm
